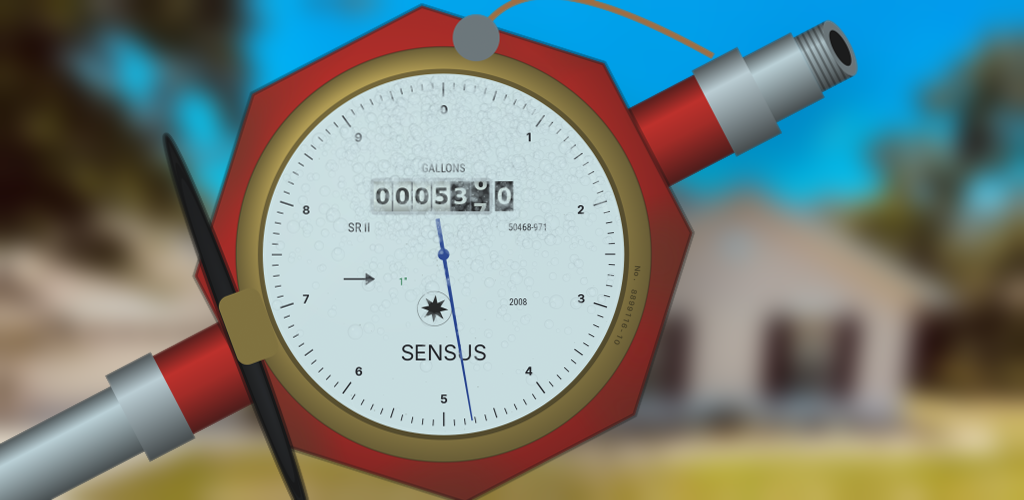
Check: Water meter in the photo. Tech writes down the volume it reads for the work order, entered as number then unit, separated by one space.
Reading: 5364.7 gal
